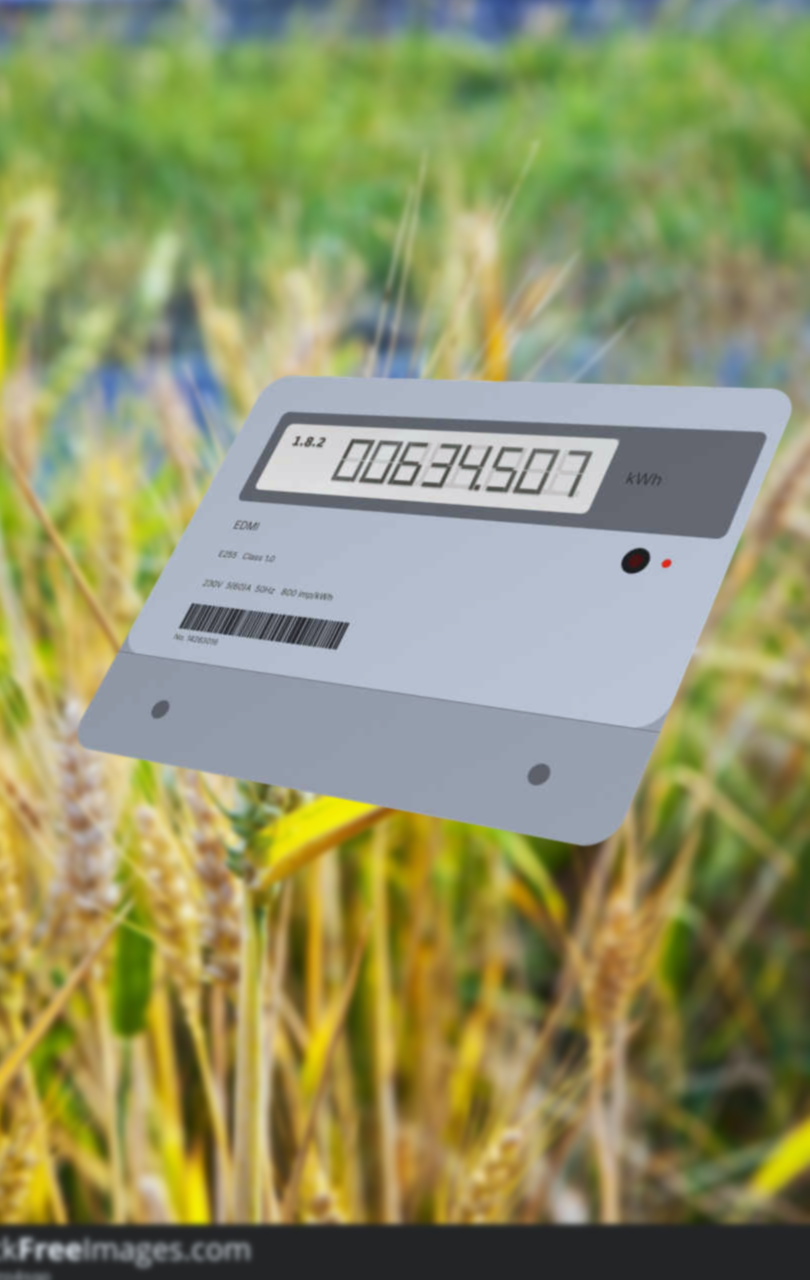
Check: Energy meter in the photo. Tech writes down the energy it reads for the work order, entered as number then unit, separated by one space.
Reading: 634.507 kWh
